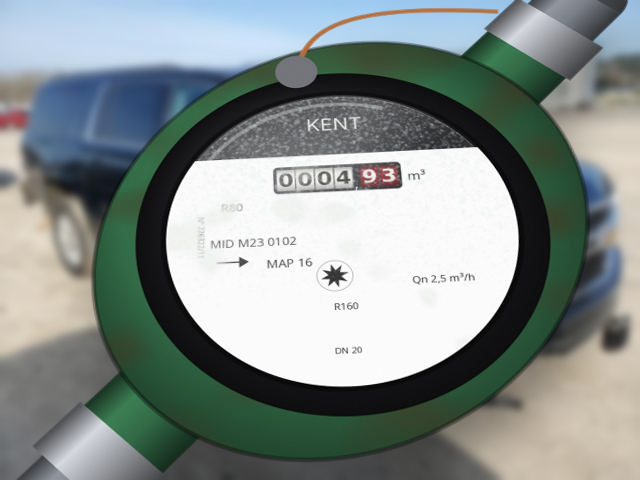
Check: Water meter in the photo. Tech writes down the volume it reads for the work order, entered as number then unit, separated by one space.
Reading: 4.93 m³
